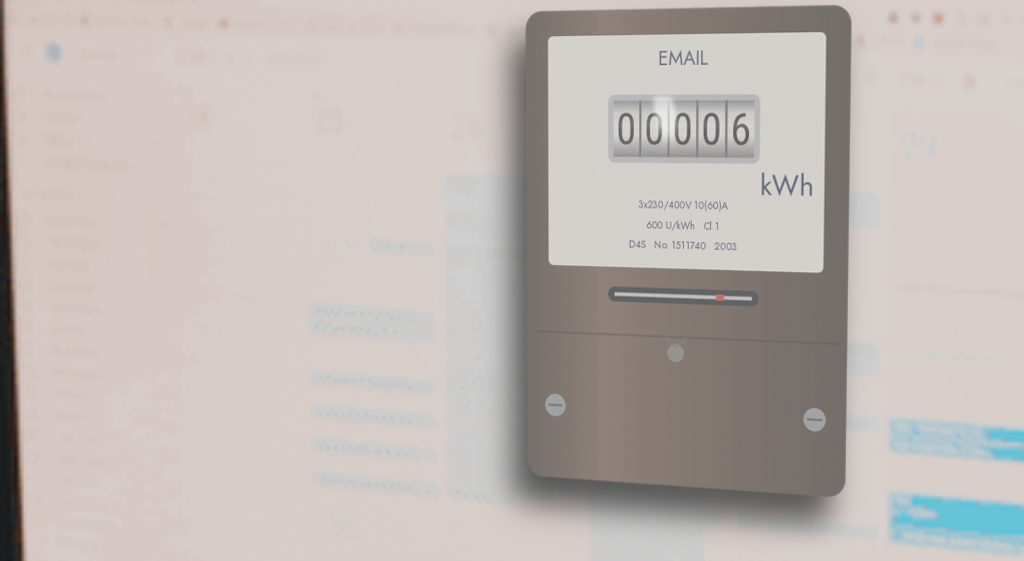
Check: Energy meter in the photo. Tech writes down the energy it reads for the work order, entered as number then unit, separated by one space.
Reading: 6 kWh
